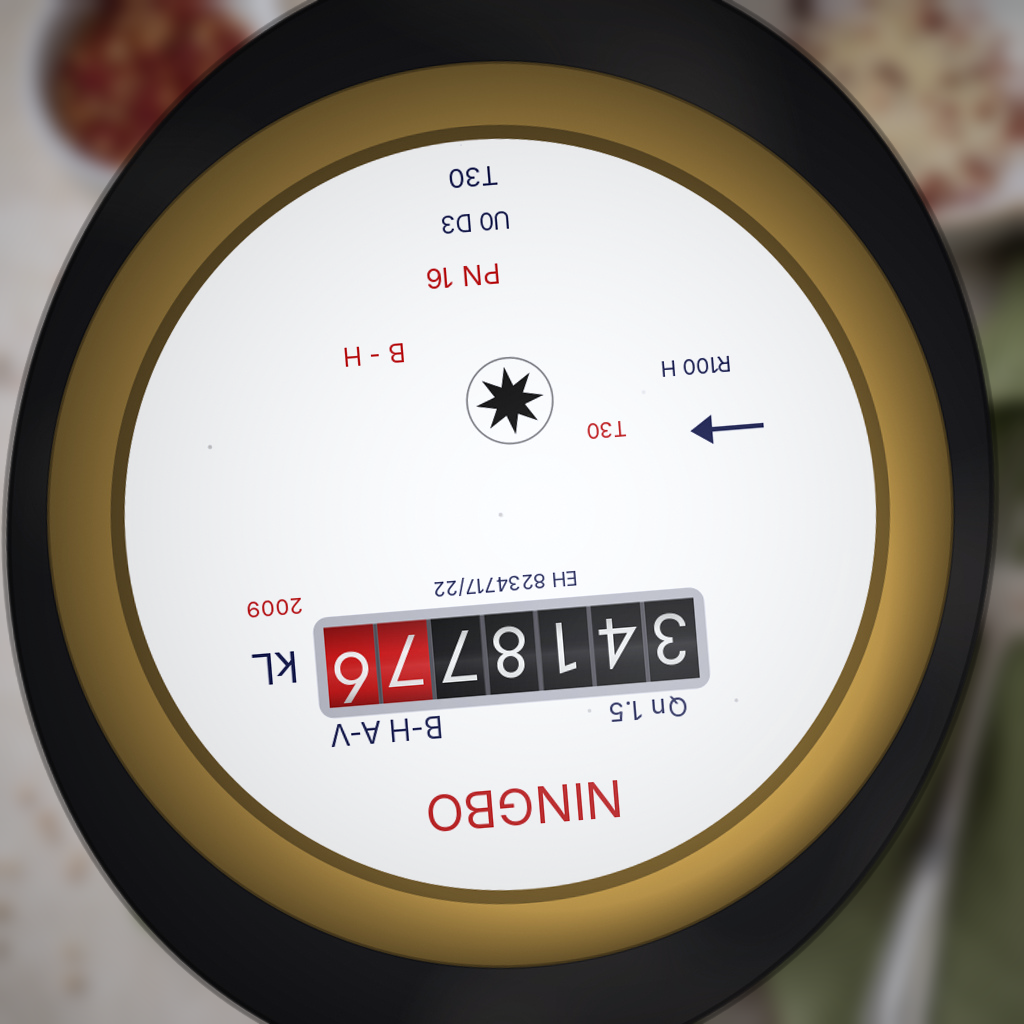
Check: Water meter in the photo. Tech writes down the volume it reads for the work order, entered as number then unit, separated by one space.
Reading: 34187.76 kL
